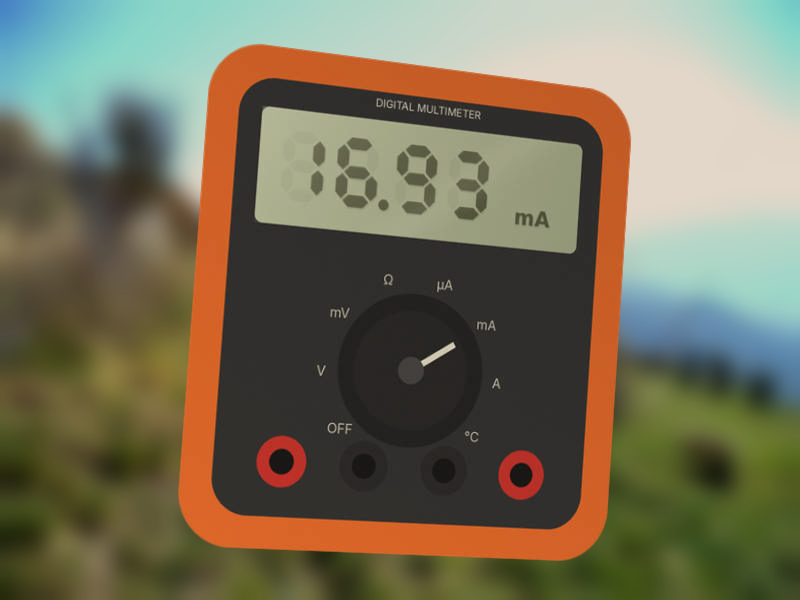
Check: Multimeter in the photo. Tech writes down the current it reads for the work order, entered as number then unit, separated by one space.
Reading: 16.93 mA
